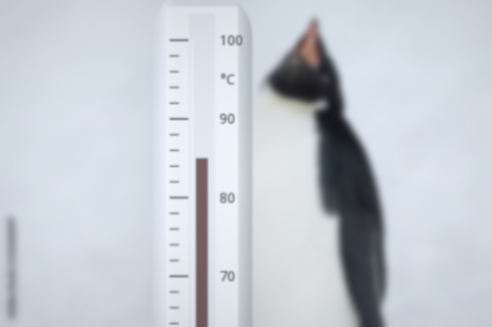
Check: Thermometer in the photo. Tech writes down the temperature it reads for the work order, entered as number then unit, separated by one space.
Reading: 85 °C
